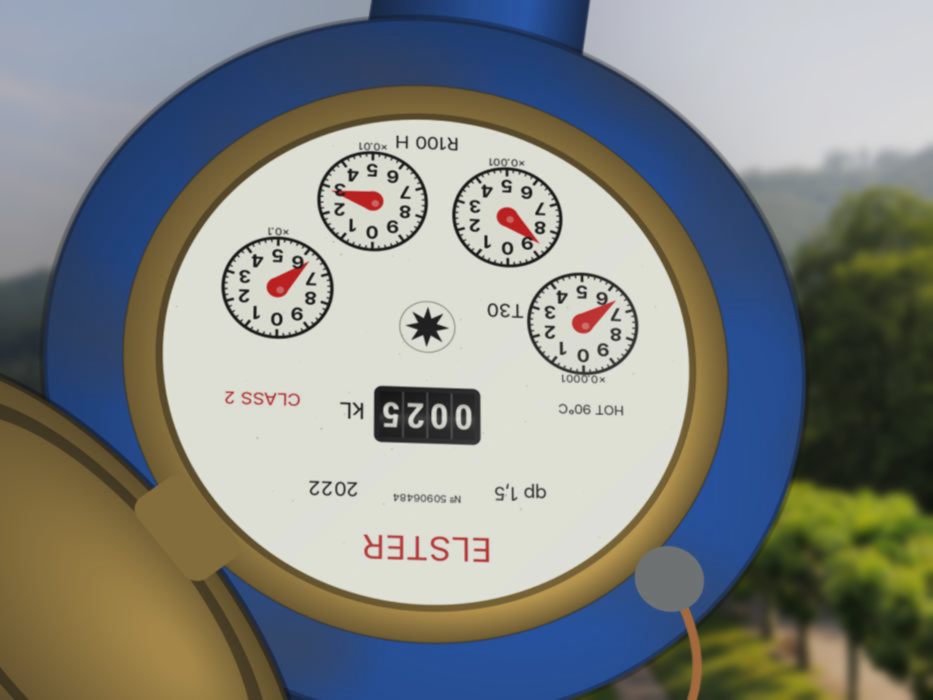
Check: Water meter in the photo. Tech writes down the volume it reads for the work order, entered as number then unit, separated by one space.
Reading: 25.6286 kL
